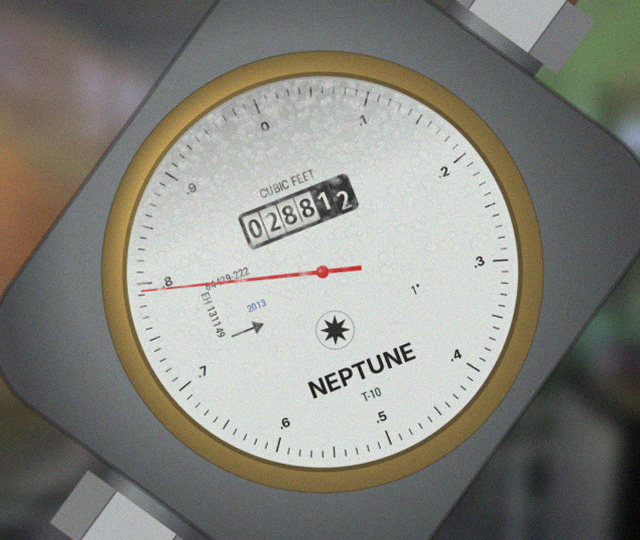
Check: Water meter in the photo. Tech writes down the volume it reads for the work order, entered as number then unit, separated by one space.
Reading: 28811.79 ft³
